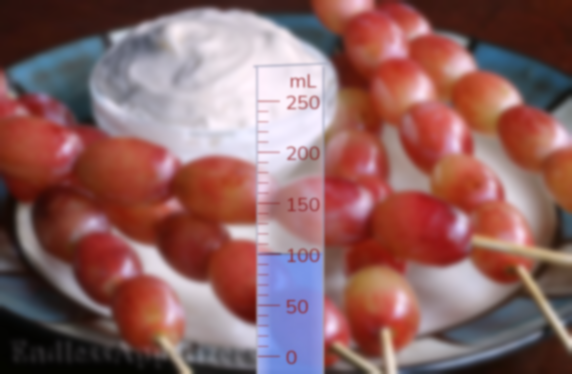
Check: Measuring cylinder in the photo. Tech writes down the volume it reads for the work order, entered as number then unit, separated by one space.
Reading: 100 mL
